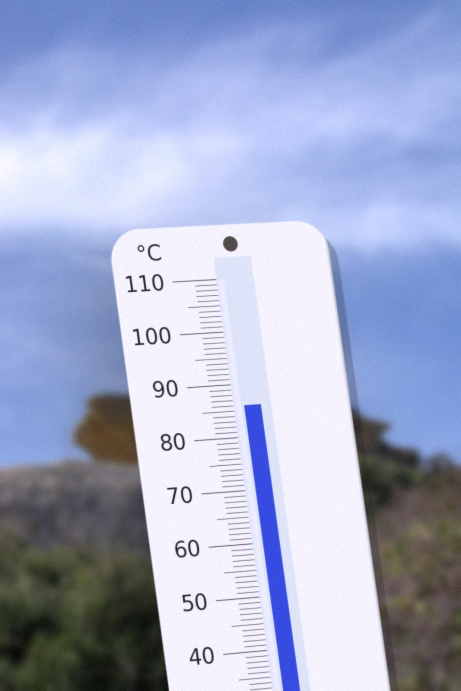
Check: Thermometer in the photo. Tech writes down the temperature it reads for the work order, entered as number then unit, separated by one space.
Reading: 86 °C
